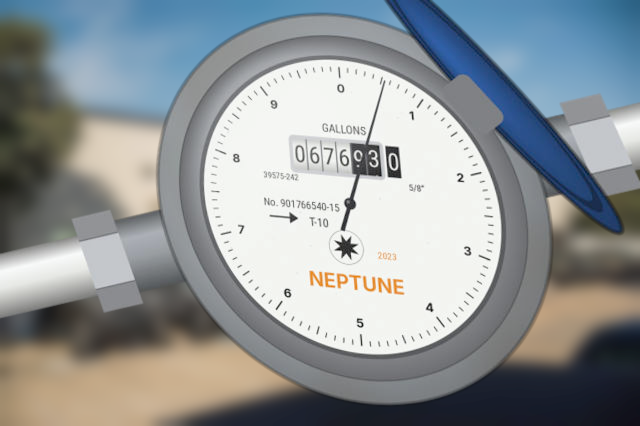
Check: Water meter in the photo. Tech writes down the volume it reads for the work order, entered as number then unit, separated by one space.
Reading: 676930.5 gal
